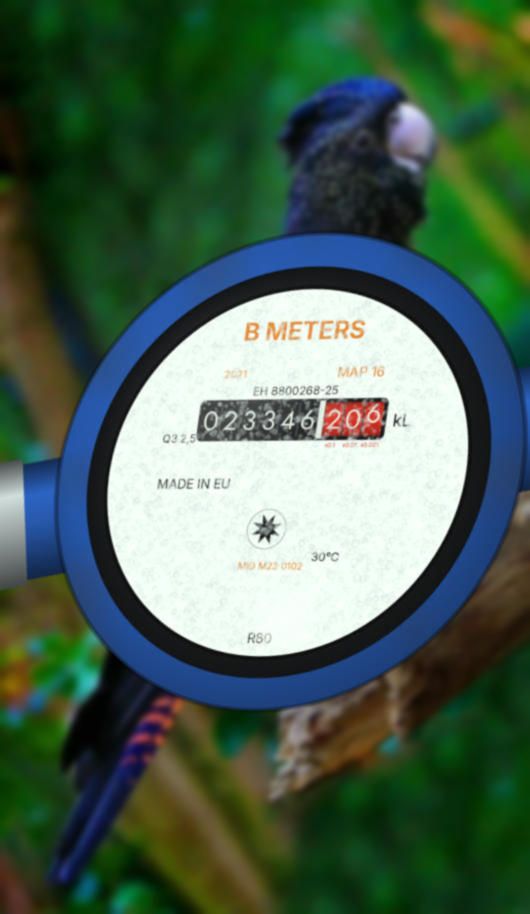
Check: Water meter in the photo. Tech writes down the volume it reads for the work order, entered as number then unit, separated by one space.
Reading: 23346.206 kL
